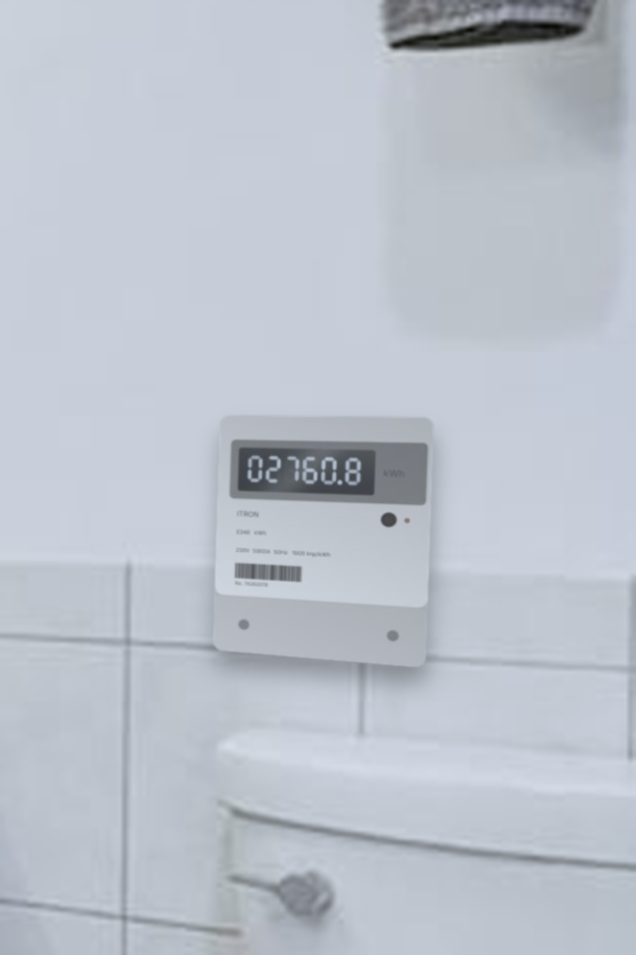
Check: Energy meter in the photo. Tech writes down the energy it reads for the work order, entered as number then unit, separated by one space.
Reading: 2760.8 kWh
